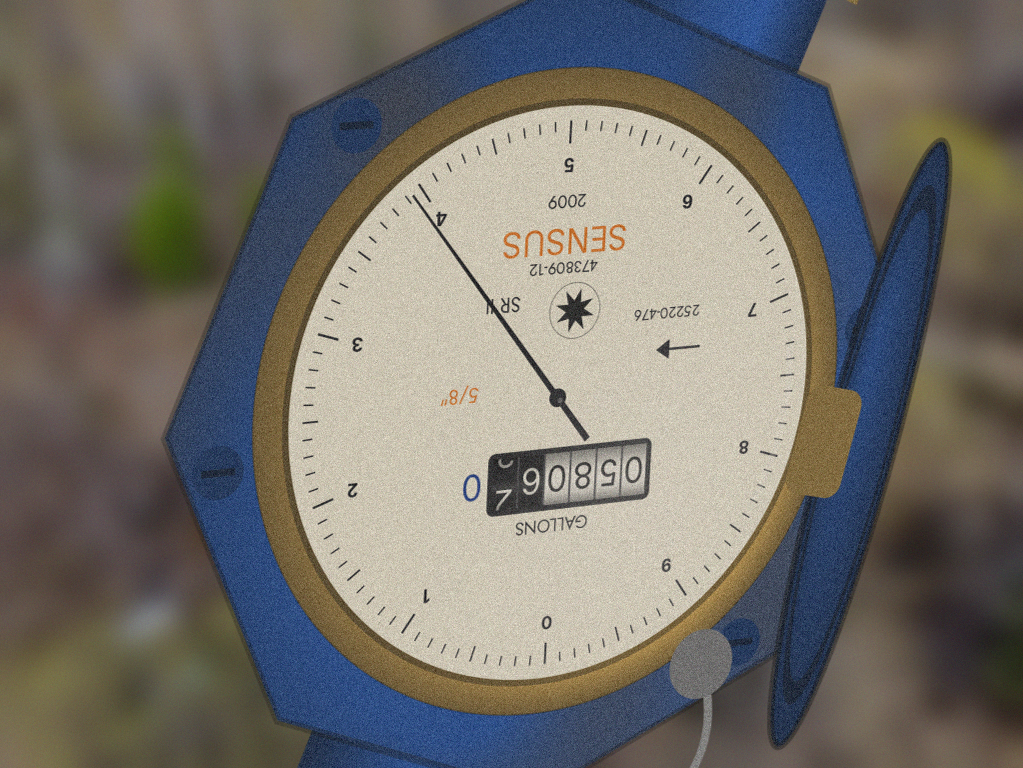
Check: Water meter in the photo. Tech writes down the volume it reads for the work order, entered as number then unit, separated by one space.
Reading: 580623.9 gal
